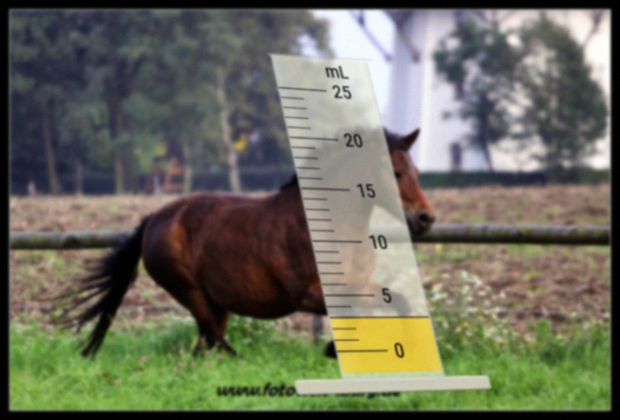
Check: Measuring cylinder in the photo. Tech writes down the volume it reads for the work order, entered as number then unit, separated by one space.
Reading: 3 mL
